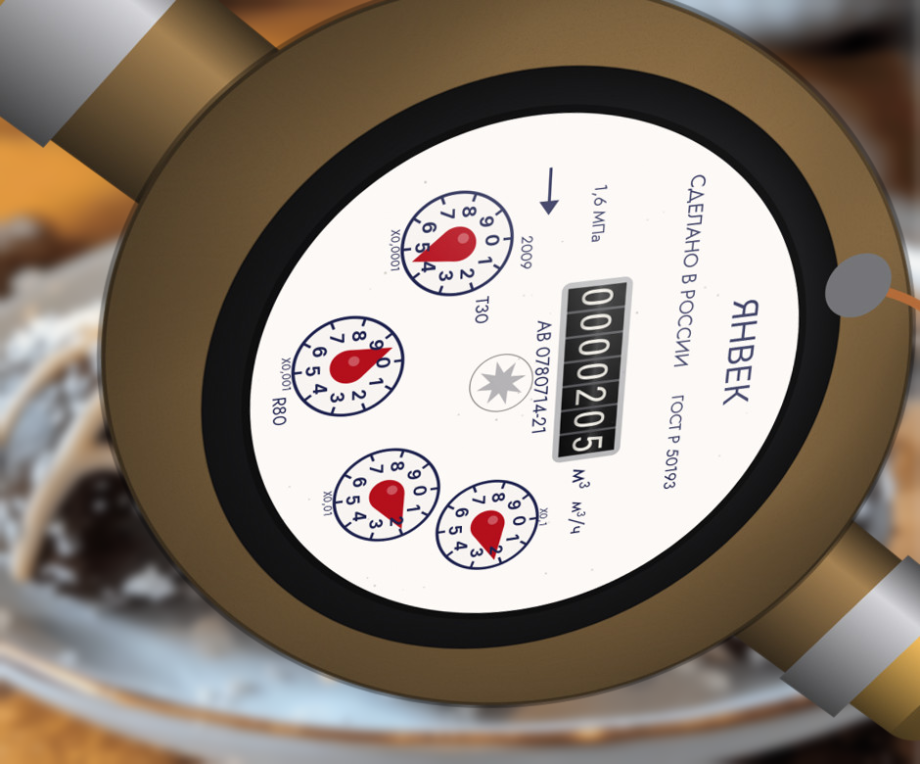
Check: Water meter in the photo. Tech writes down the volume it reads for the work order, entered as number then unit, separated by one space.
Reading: 205.2194 m³
